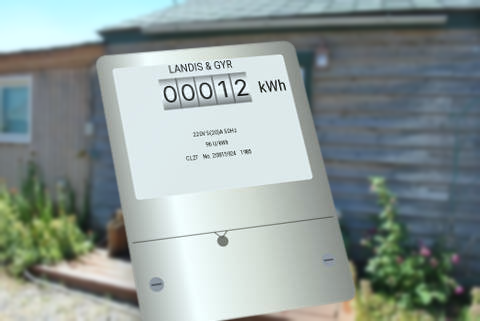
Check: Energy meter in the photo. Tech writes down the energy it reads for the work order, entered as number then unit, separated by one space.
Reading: 12 kWh
